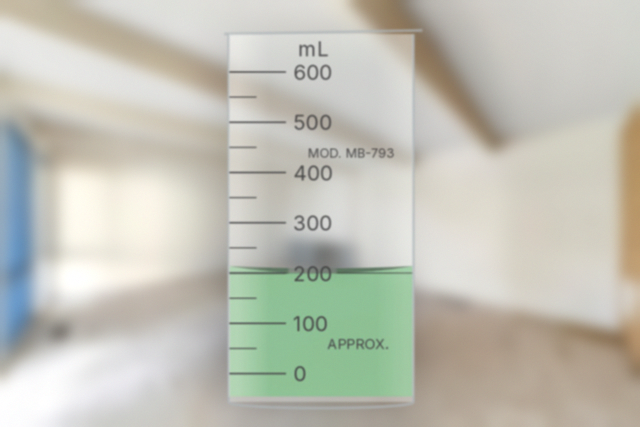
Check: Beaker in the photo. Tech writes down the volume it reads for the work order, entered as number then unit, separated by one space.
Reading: 200 mL
